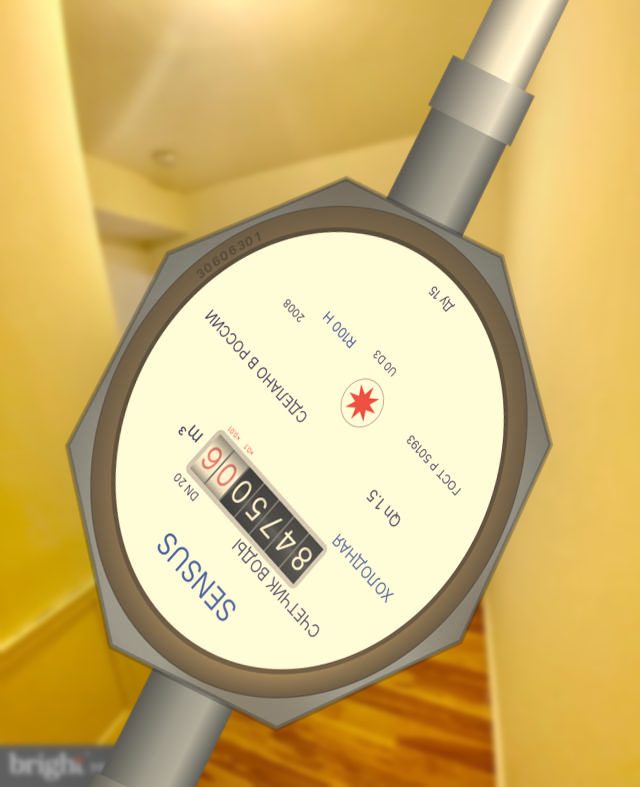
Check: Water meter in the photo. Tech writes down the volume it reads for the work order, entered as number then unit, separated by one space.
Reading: 84750.06 m³
